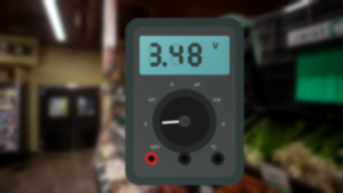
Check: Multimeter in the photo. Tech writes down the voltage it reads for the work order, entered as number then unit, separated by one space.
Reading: 3.48 V
